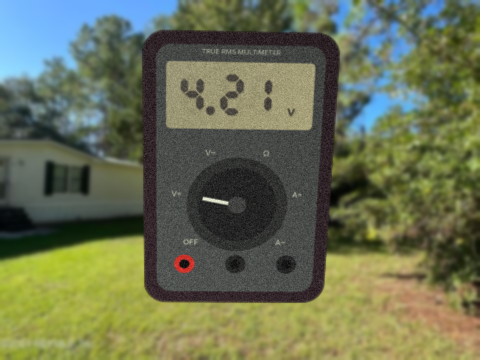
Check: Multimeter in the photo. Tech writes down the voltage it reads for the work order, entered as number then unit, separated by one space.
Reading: 4.21 V
